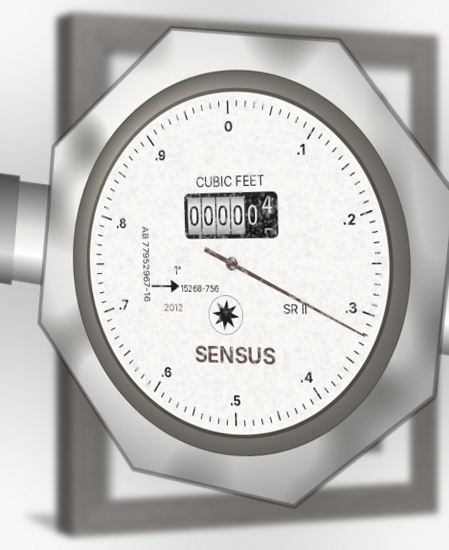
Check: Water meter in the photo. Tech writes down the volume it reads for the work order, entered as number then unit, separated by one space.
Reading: 4.32 ft³
